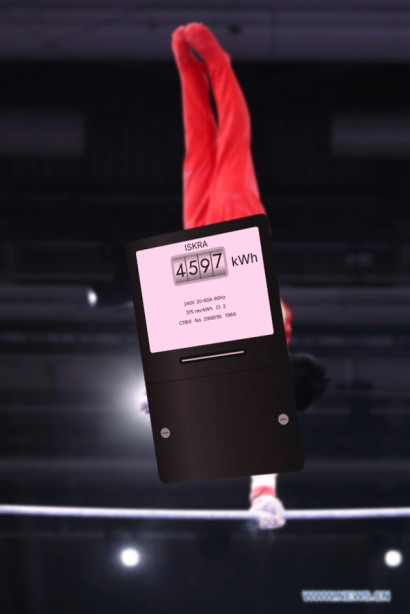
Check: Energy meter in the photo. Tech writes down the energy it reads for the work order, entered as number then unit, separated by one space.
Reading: 4597 kWh
